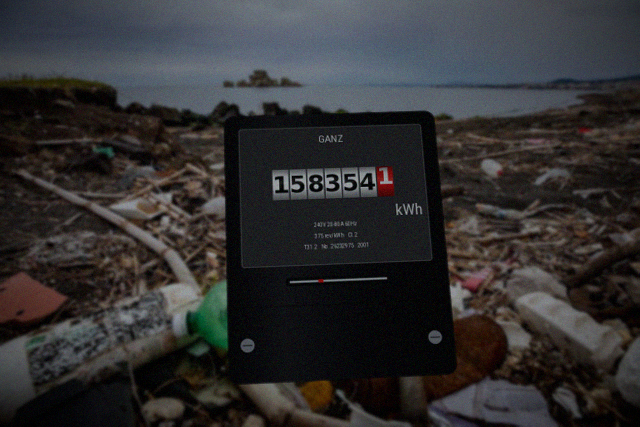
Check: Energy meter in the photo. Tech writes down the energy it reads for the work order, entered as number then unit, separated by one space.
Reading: 158354.1 kWh
